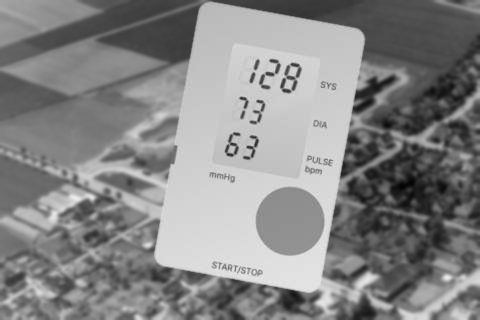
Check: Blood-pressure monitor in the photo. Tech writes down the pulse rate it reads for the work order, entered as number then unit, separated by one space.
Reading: 63 bpm
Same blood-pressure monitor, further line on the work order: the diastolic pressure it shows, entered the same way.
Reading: 73 mmHg
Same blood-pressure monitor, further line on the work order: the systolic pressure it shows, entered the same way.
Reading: 128 mmHg
